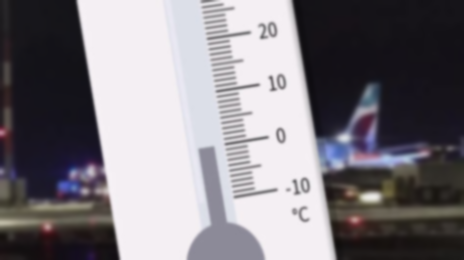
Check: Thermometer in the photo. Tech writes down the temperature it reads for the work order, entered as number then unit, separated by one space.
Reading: 0 °C
